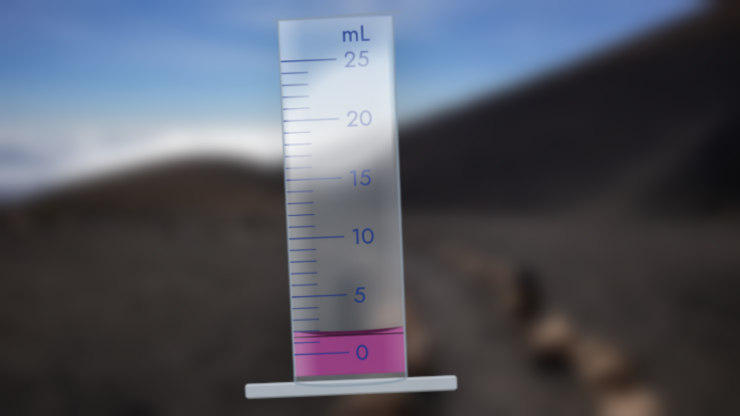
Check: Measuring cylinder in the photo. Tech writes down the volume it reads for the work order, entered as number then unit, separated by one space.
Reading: 1.5 mL
